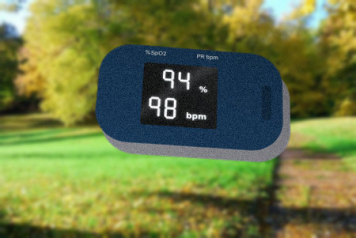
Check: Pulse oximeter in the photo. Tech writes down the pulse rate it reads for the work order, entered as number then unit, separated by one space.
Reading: 98 bpm
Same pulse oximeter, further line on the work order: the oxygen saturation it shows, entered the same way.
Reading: 94 %
